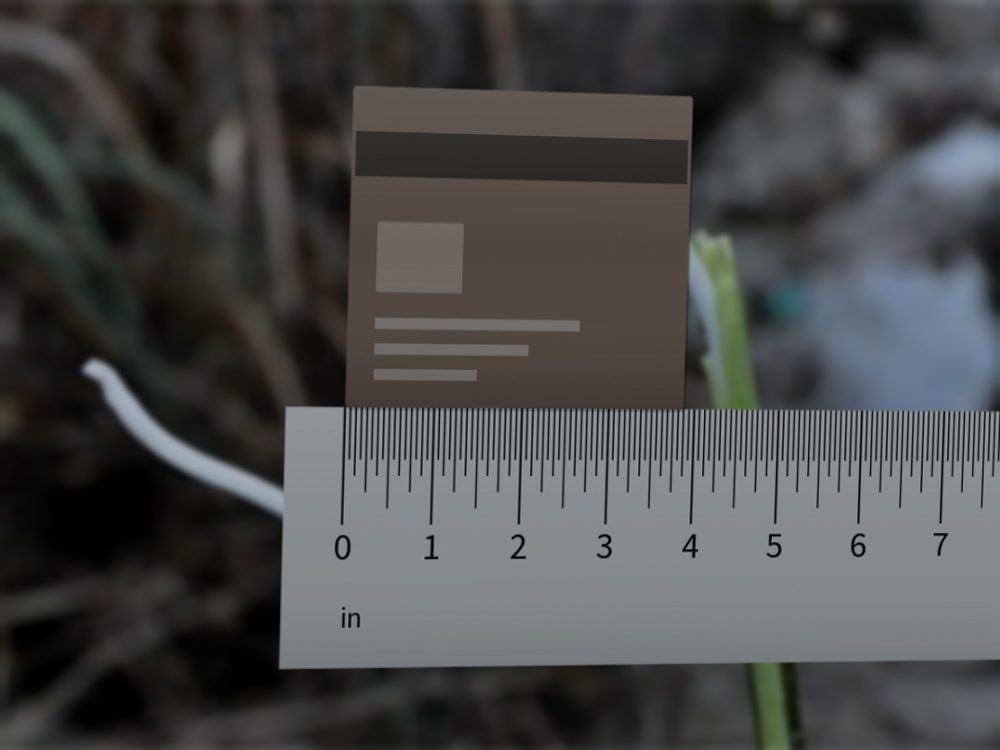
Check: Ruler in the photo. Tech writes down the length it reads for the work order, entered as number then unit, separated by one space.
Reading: 3.875 in
